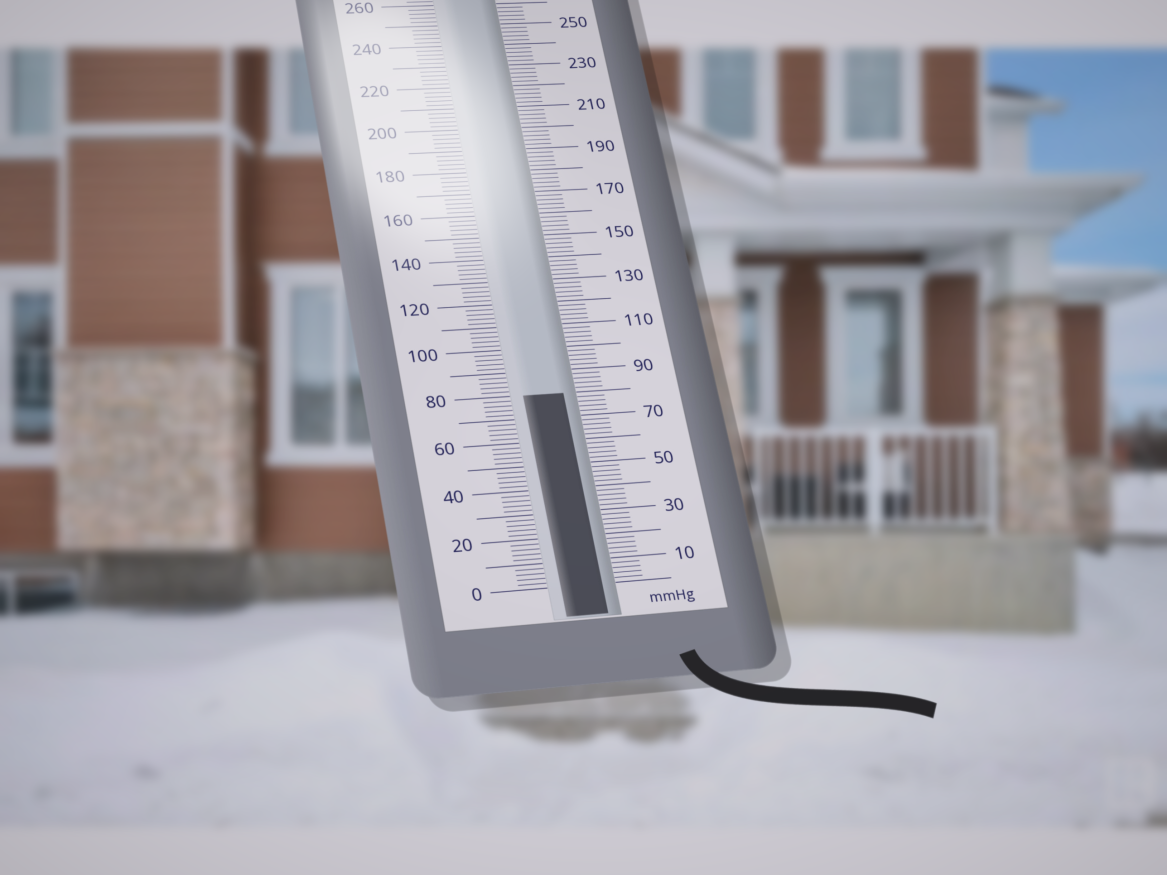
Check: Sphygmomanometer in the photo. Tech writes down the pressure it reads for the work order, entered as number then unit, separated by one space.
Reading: 80 mmHg
